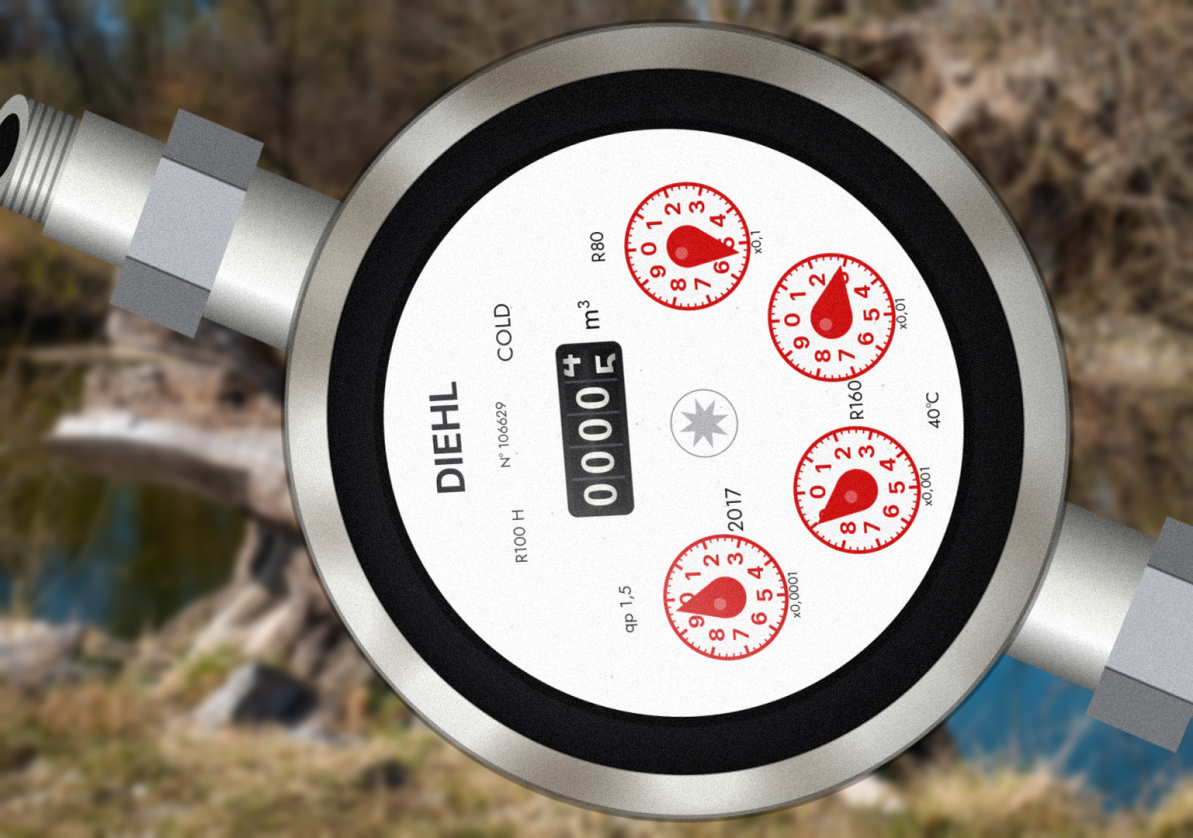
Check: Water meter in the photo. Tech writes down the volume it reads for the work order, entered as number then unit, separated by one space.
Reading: 4.5289 m³
